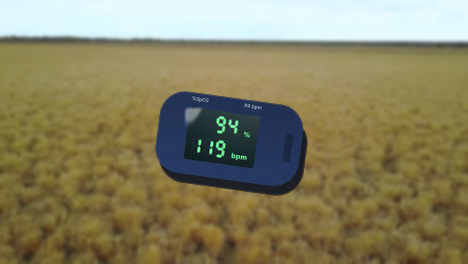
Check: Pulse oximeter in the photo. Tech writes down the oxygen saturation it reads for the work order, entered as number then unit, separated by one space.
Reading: 94 %
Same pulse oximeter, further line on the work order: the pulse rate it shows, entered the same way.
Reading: 119 bpm
